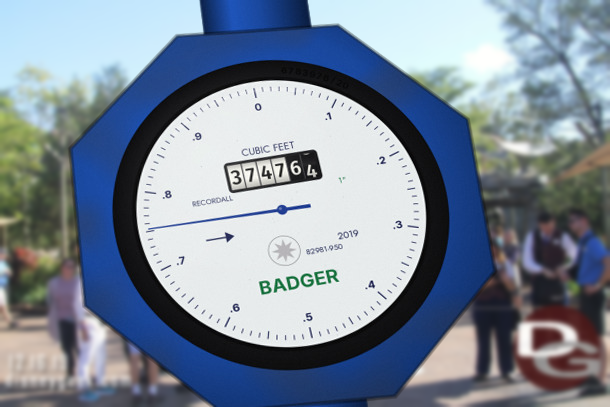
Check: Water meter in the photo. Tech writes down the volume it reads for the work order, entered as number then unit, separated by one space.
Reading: 374763.75 ft³
